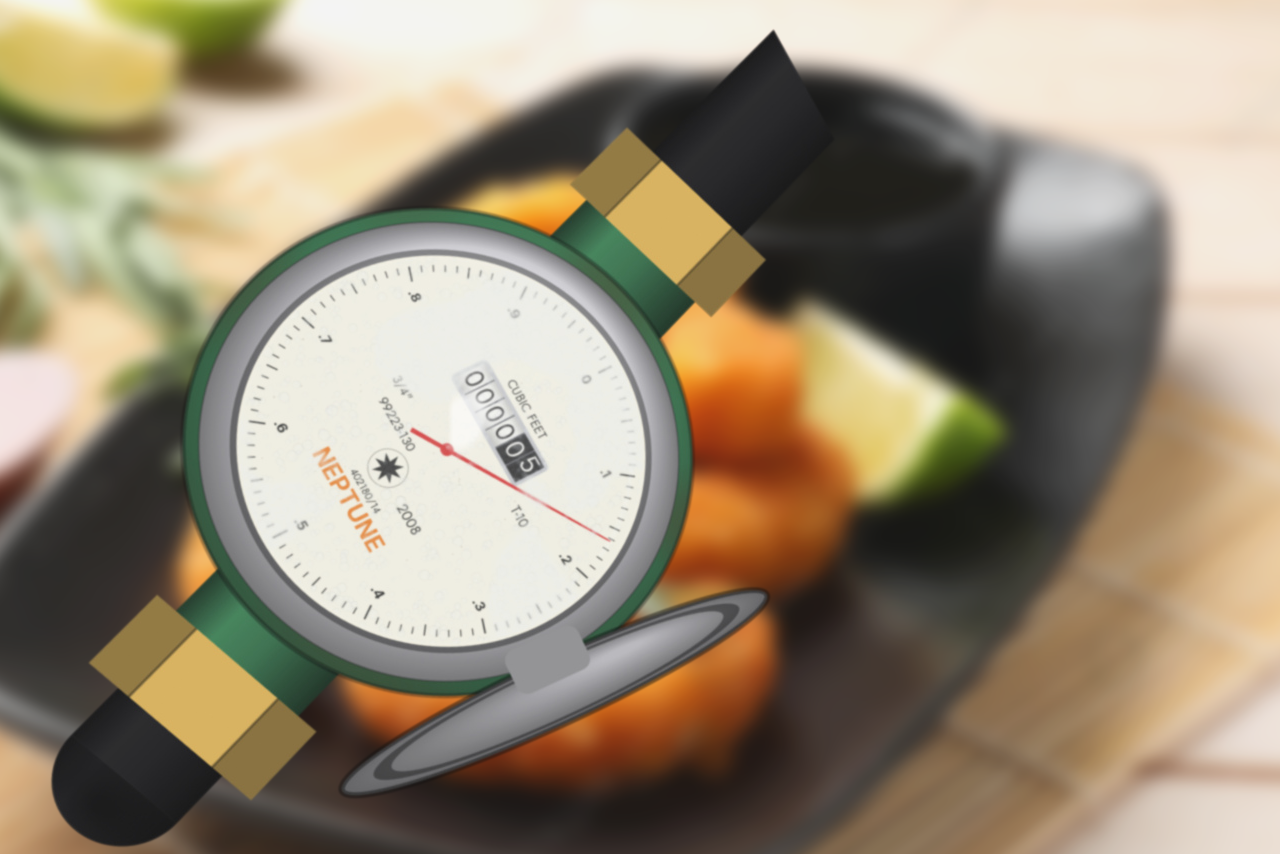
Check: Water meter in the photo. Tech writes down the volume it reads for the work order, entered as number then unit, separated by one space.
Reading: 5.16 ft³
